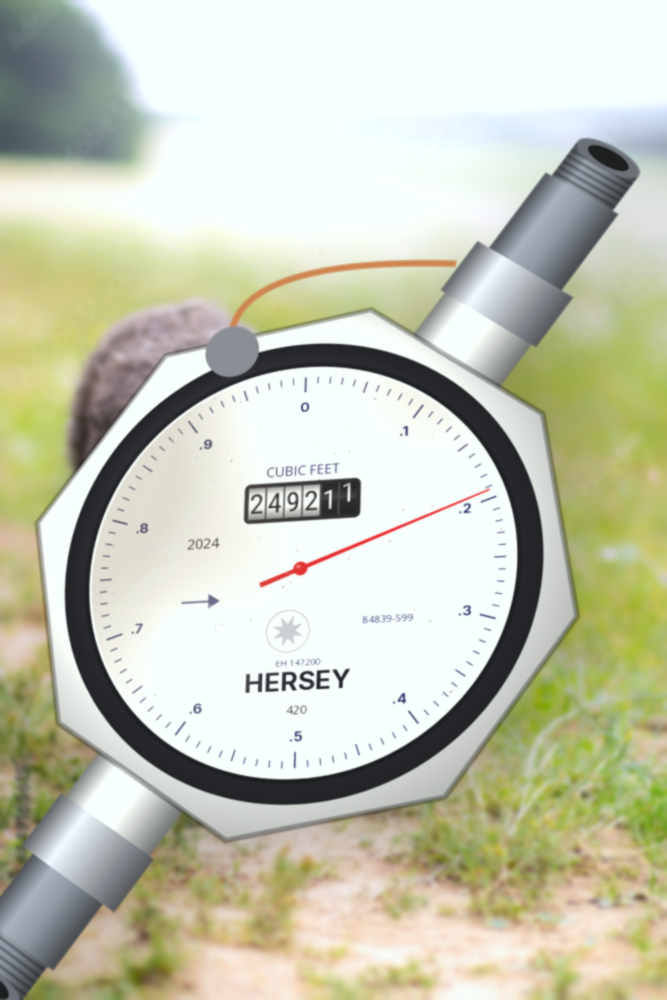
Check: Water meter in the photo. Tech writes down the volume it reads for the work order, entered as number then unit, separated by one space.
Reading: 249211.19 ft³
